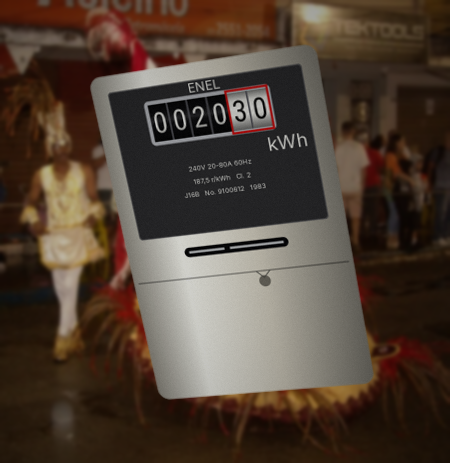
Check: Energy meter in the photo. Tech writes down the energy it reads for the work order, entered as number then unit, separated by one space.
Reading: 20.30 kWh
